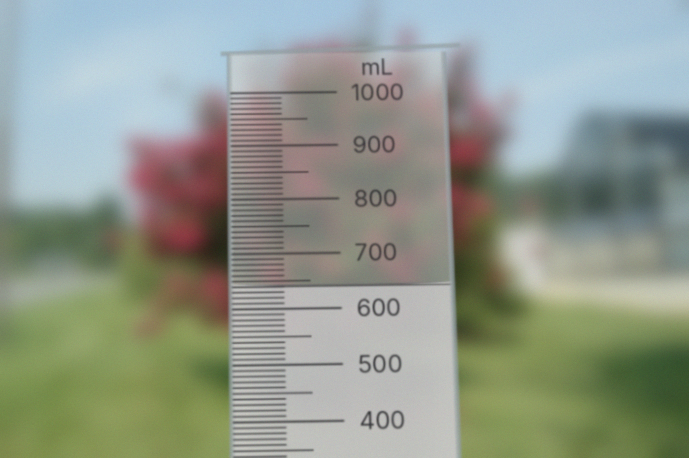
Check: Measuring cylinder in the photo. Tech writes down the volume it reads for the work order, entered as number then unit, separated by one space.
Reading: 640 mL
